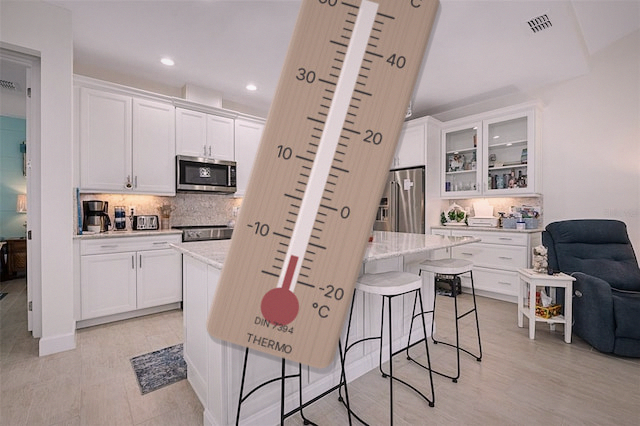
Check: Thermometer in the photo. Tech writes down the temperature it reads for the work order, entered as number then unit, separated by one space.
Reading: -14 °C
